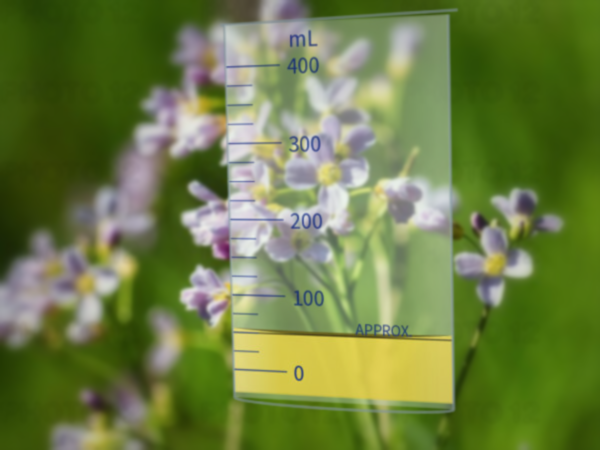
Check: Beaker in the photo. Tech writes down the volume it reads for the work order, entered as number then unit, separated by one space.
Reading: 50 mL
